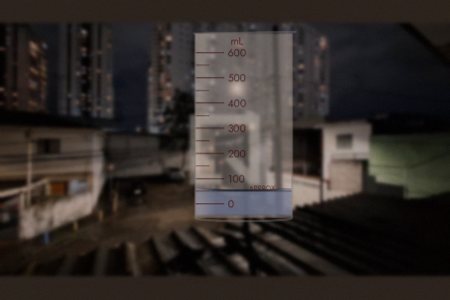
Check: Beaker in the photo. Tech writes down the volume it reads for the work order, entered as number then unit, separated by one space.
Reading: 50 mL
